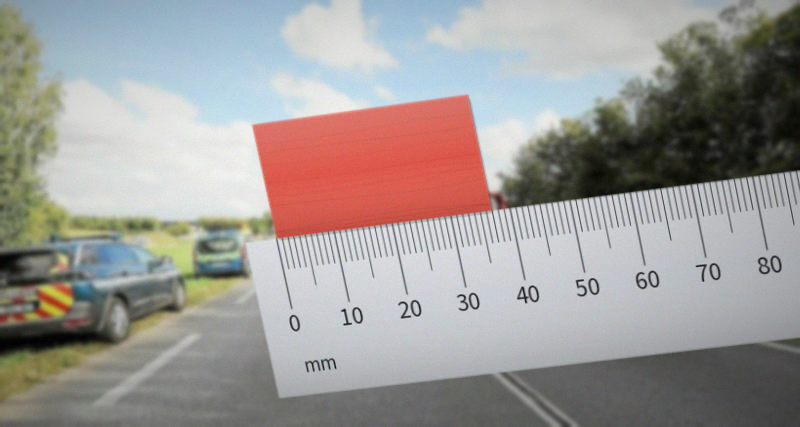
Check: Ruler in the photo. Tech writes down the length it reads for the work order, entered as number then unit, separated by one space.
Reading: 37 mm
